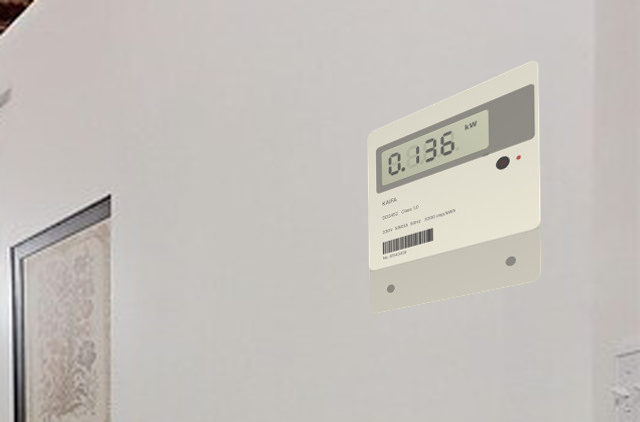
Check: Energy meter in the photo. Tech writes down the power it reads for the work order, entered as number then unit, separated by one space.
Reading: 0.136 kW
